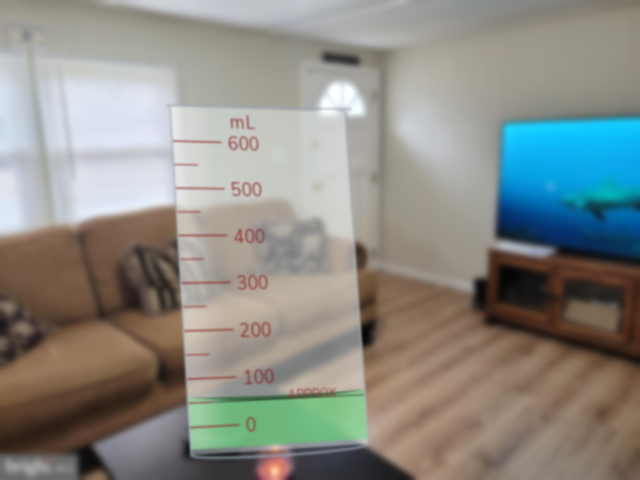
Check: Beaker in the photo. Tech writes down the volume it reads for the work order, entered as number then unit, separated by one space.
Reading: 50 mL
